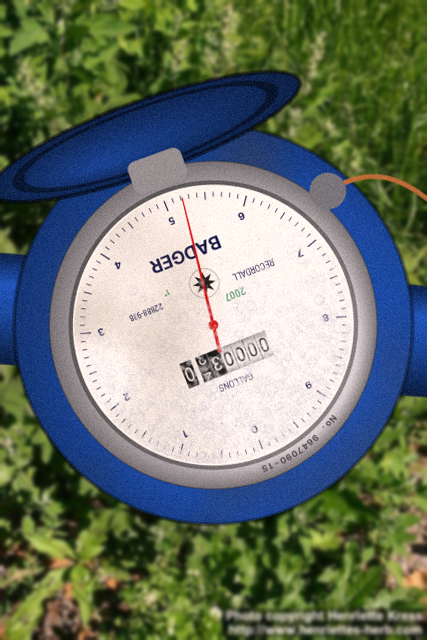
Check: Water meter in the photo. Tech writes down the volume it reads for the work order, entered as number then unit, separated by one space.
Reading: 325.2 gal
